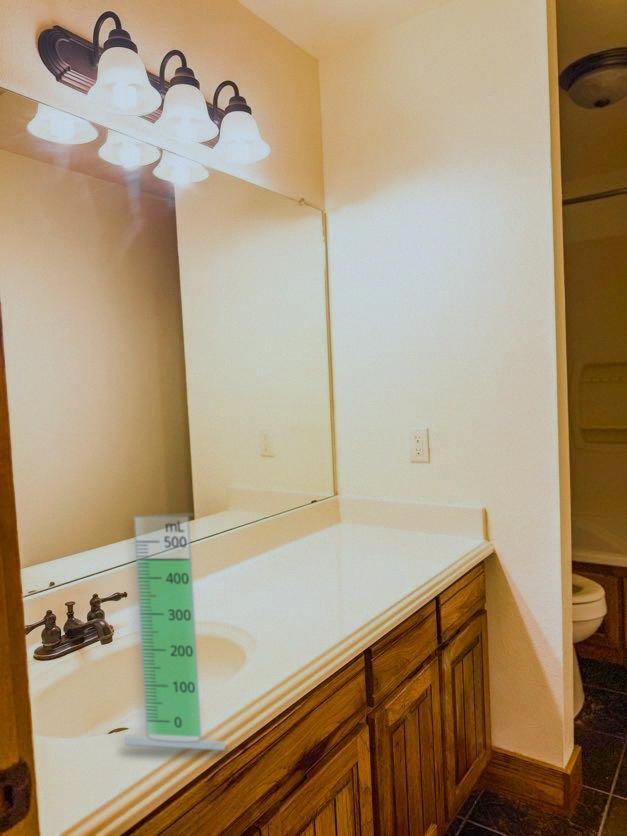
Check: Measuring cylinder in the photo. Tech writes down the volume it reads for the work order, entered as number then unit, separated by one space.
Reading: 450 mL
